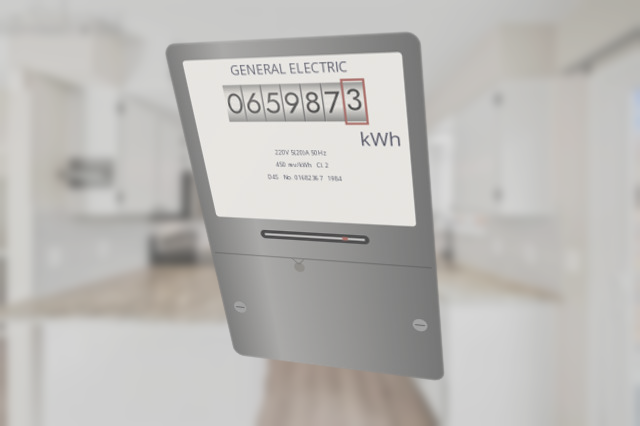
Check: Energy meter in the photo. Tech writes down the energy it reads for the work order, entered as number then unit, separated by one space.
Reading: 65987.3 kWh
